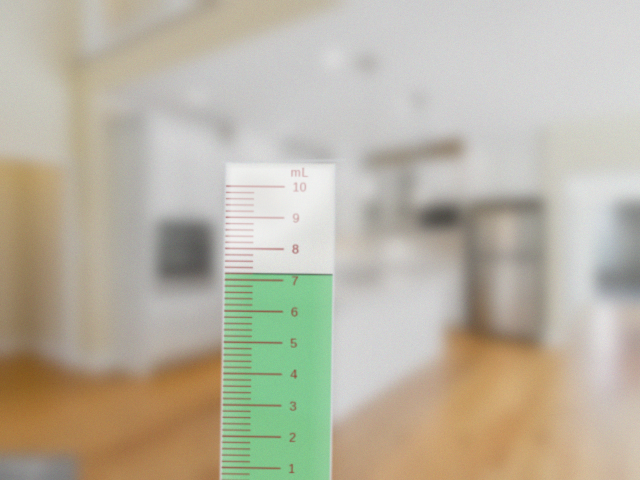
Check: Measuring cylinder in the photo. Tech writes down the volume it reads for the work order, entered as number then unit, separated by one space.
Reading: 7.2 mL
